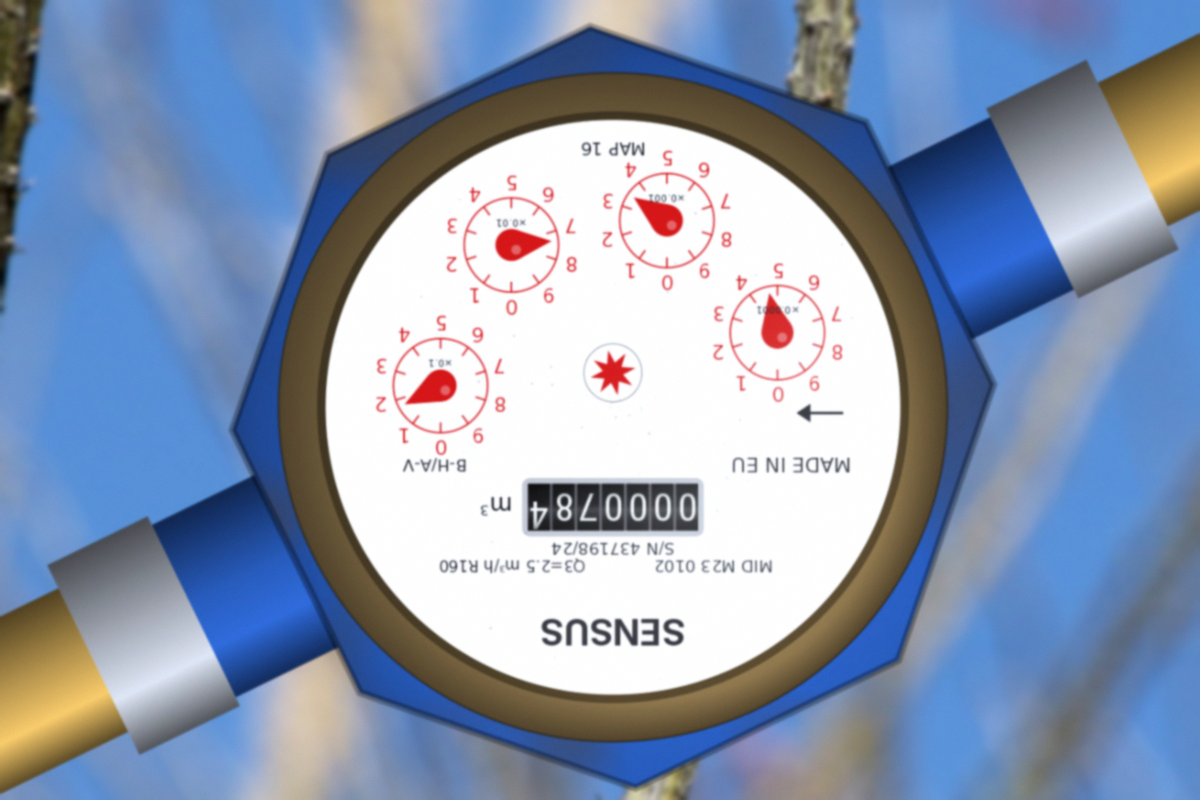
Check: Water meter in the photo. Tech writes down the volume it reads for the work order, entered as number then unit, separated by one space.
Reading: 784.1734 m³
